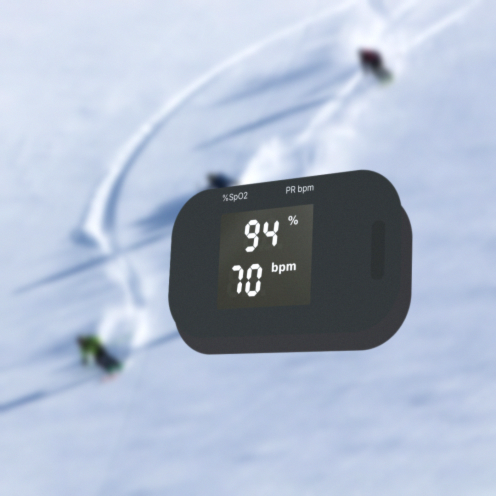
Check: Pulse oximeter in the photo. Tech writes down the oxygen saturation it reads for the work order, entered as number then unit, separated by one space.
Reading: 94 %
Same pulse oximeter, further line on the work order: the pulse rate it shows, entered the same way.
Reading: 70 bpm
